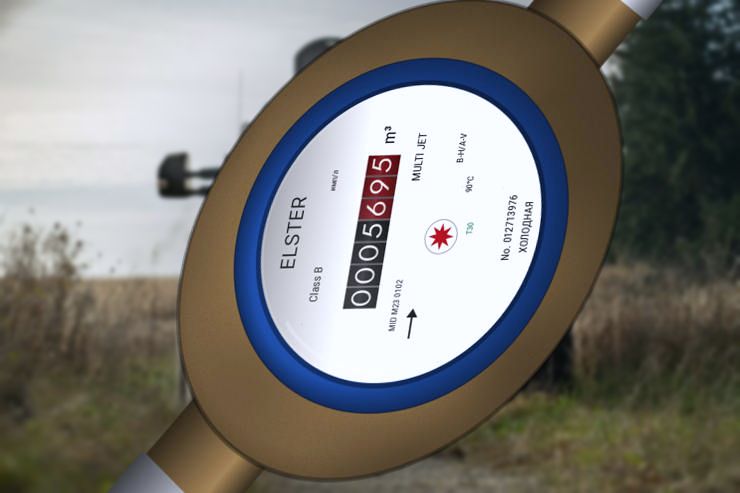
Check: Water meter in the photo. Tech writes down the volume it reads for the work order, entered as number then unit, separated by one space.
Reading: 5.695 m³
